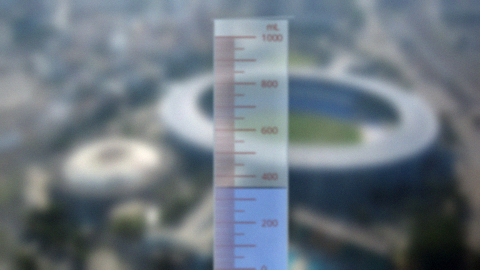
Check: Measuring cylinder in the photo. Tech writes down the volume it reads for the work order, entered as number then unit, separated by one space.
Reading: 350 mL
